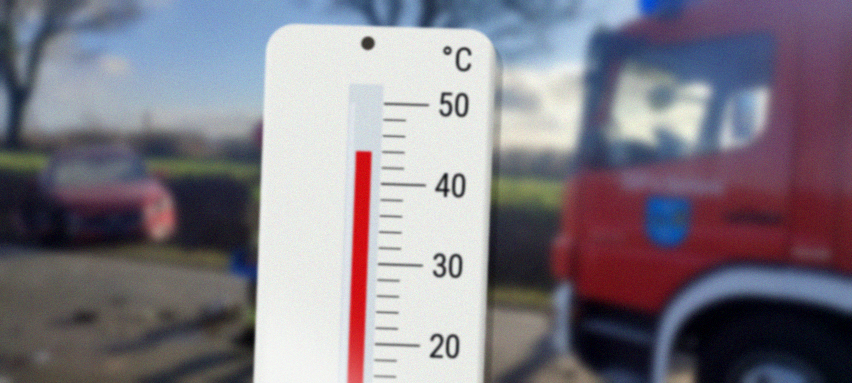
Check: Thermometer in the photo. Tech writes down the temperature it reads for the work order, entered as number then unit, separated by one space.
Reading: 44 °C
